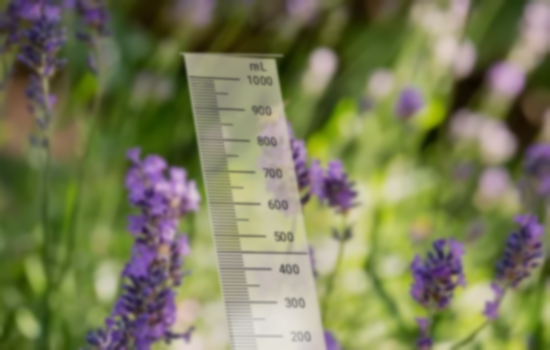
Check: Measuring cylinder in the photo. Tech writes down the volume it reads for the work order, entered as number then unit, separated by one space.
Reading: 450 mL
